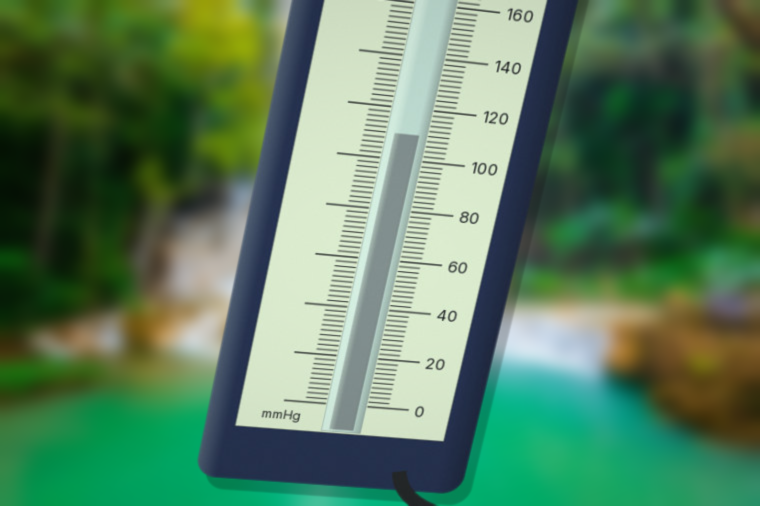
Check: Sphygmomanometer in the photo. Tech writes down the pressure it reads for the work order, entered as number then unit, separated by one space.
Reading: 110 mmHg
